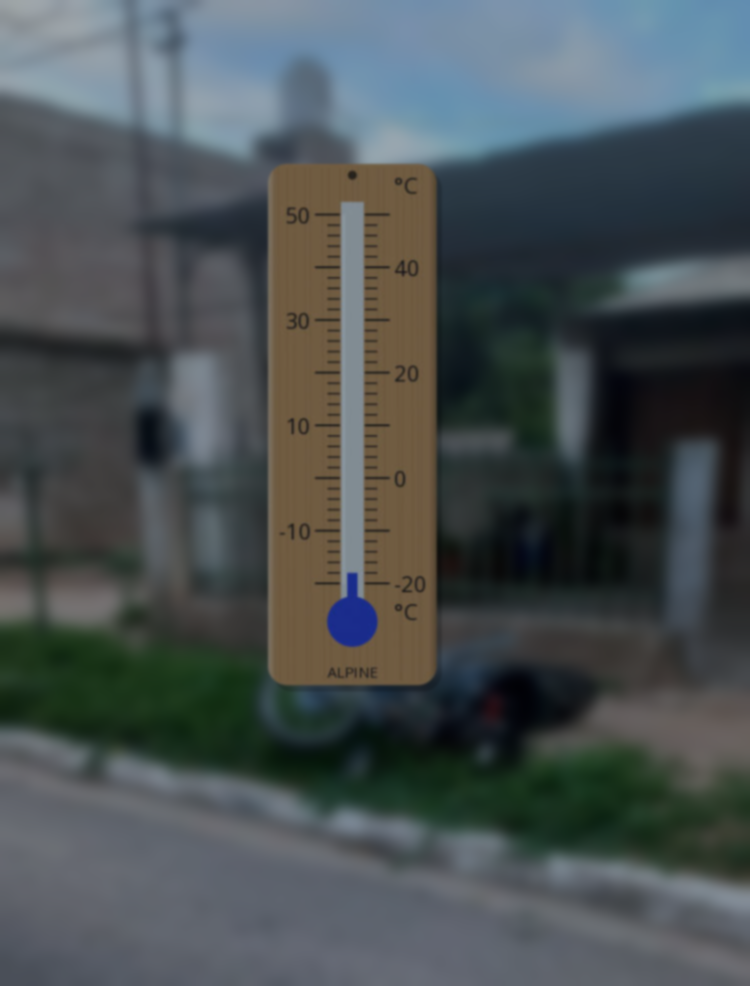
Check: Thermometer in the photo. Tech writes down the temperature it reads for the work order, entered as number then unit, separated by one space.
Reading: -18 °C
